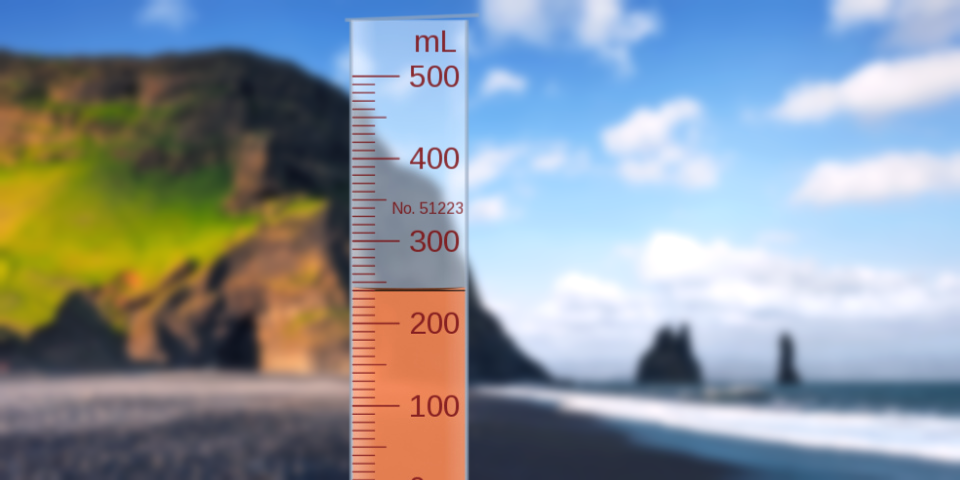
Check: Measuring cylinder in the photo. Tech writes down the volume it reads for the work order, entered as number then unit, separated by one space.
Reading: 240 mL
